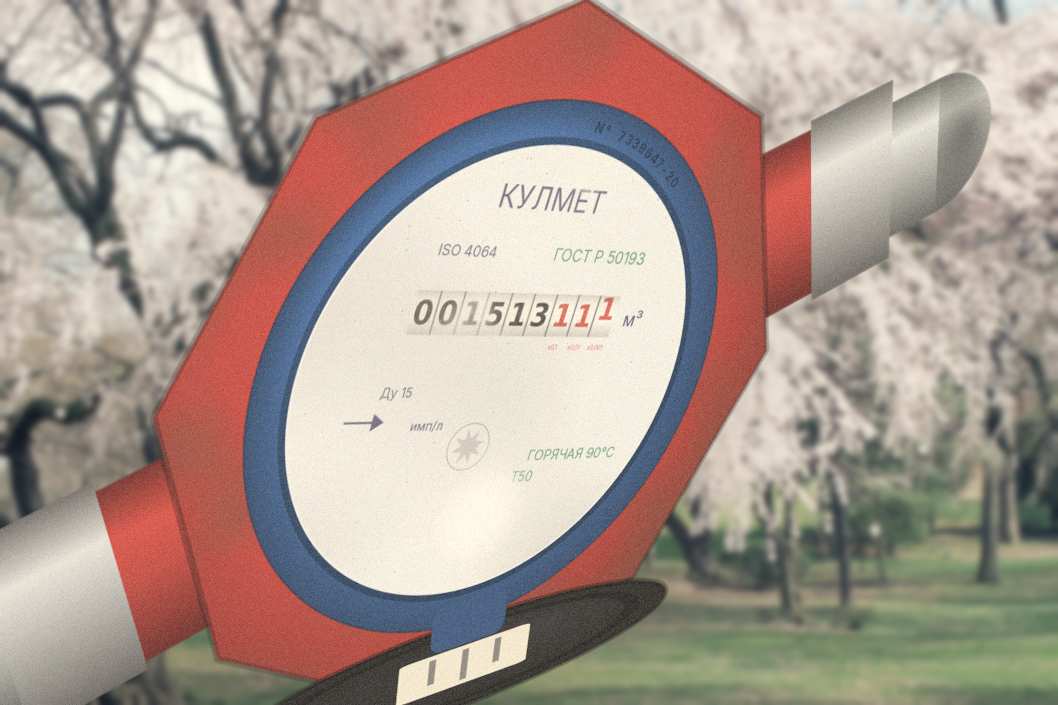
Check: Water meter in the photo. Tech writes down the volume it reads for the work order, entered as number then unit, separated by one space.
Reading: 1513.111 m³
